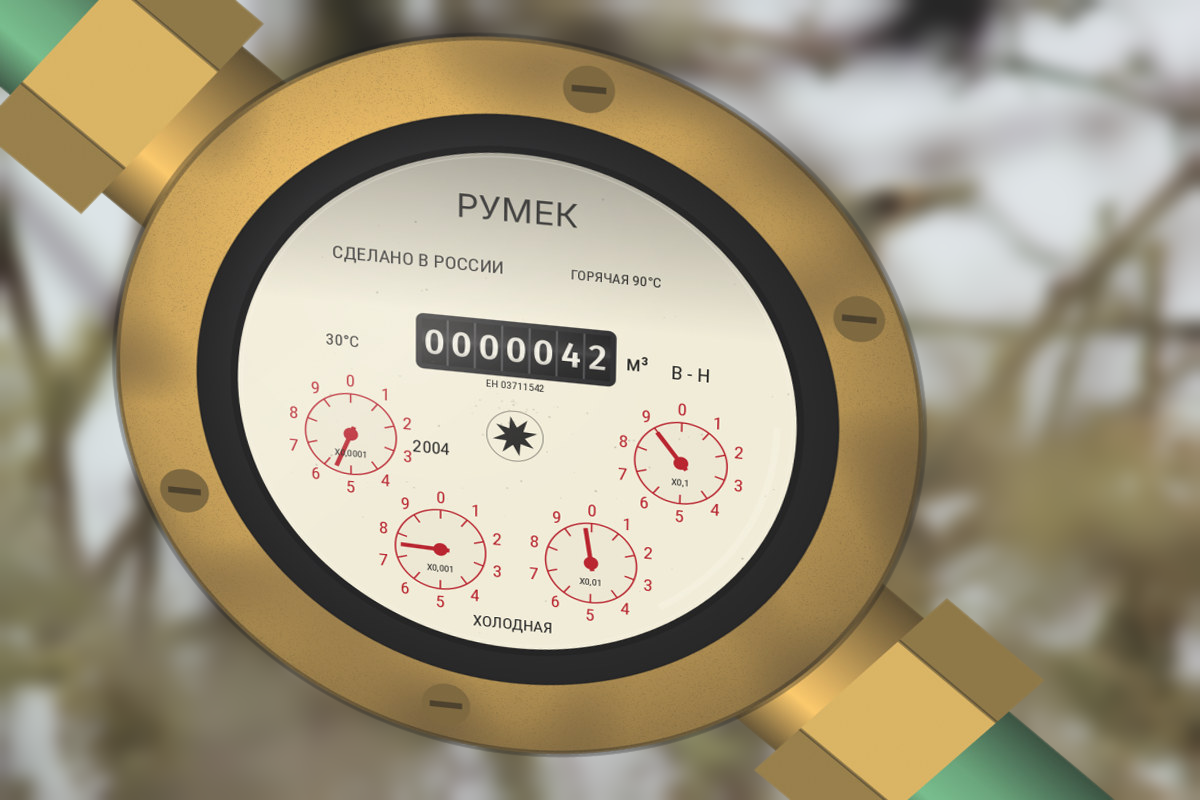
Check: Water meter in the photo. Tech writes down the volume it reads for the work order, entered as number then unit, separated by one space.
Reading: 42.8975 m³
